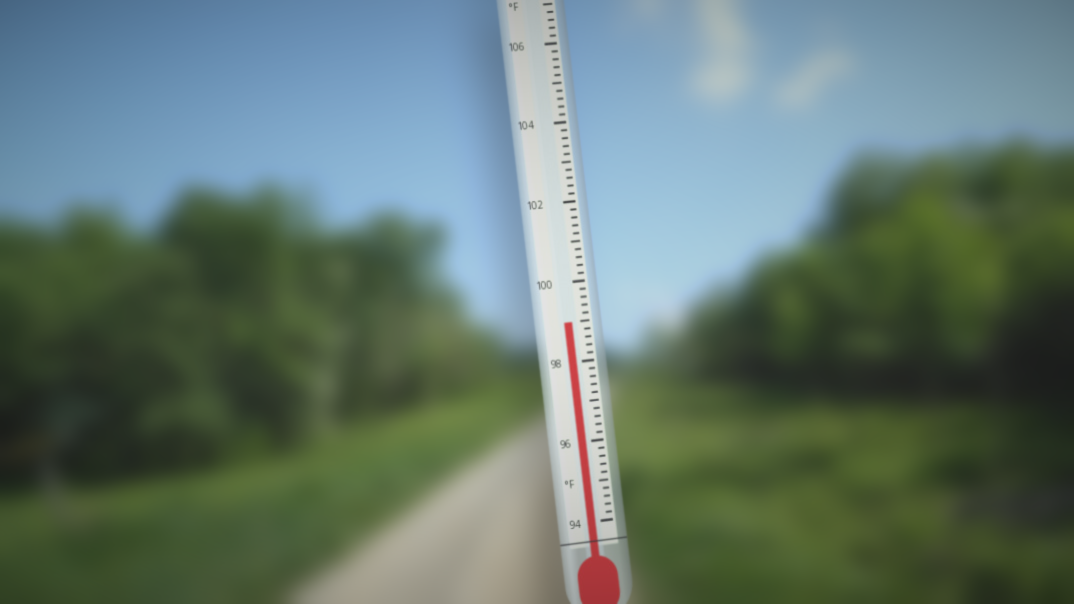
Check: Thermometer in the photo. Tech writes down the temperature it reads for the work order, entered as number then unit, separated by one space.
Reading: 99 °F
